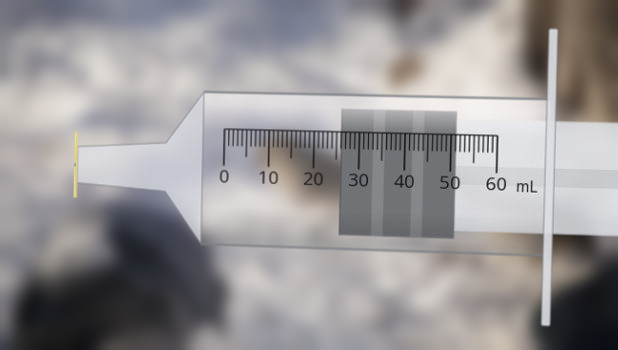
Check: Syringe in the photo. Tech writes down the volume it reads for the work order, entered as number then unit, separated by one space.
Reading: 26 mL
